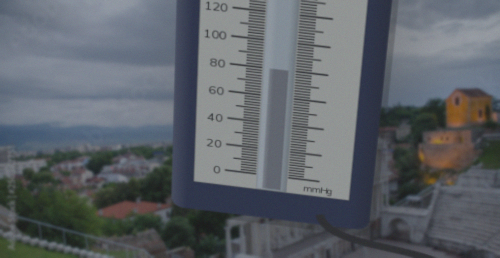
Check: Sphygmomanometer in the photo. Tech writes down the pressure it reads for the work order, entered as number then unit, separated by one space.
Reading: 80 mmHg
